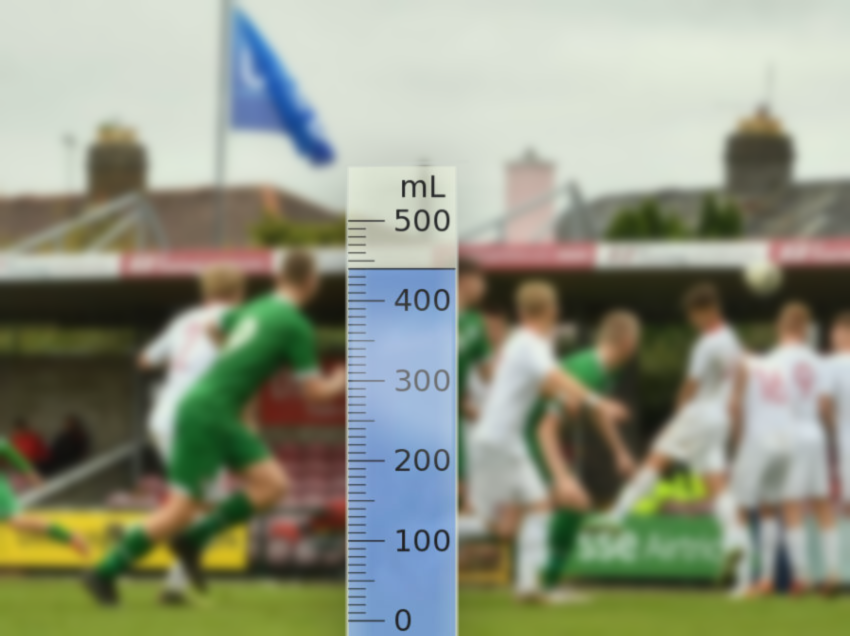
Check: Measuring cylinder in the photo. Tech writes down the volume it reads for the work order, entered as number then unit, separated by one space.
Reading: 440 mL
